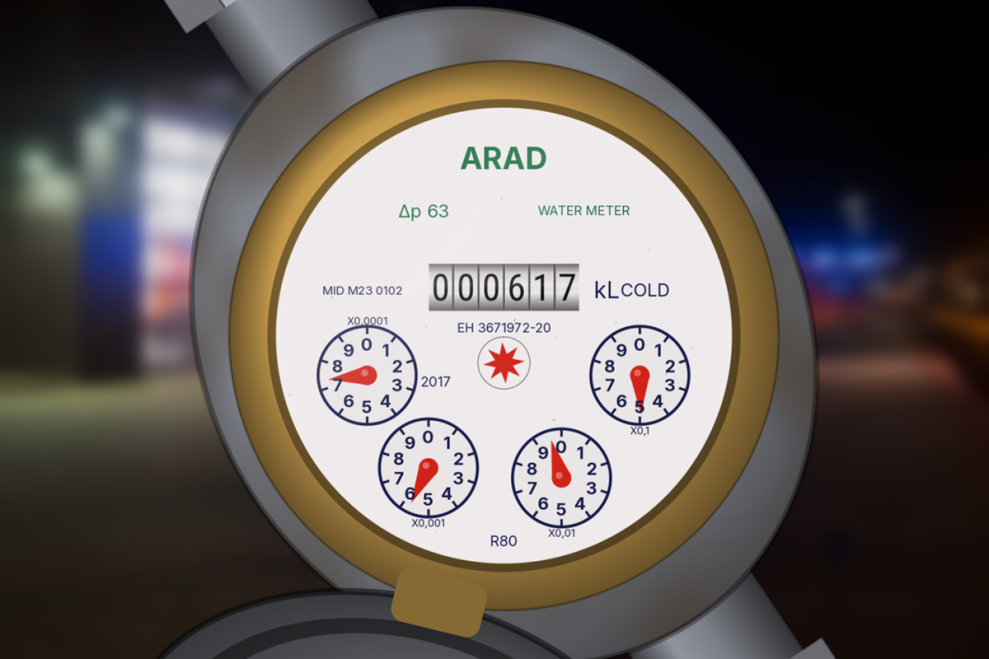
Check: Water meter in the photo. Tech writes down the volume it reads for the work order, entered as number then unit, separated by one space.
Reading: 617.4957 kL
